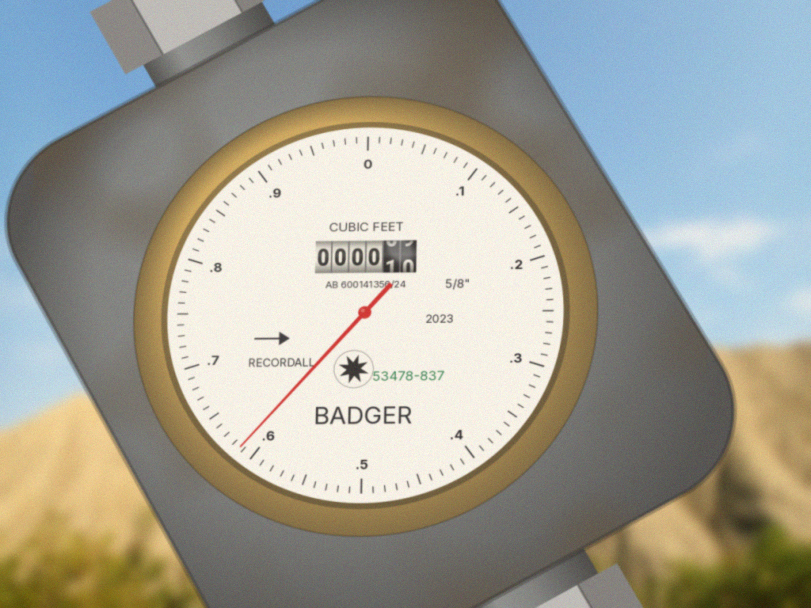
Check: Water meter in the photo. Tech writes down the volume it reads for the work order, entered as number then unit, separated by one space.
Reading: 9.61 ft³
